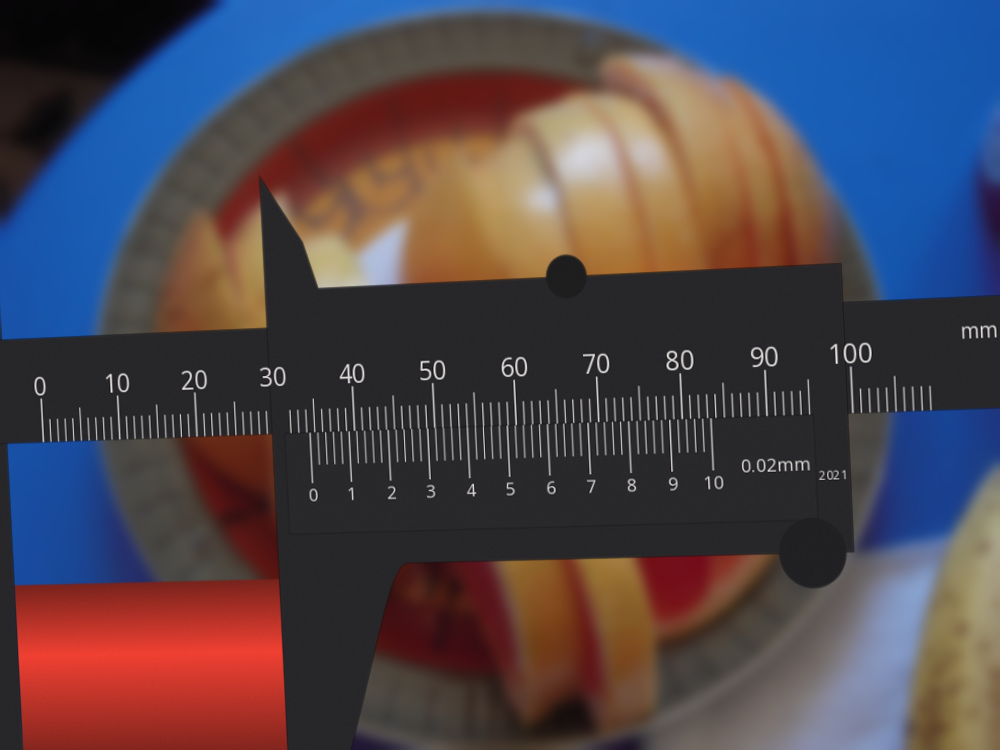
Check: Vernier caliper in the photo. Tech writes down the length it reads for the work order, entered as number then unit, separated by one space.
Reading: 34.4 mm
